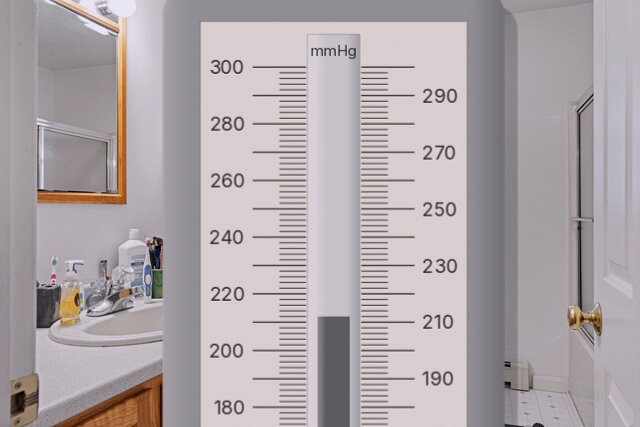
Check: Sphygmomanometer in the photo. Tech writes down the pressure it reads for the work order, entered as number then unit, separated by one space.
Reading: 212 mmHg
